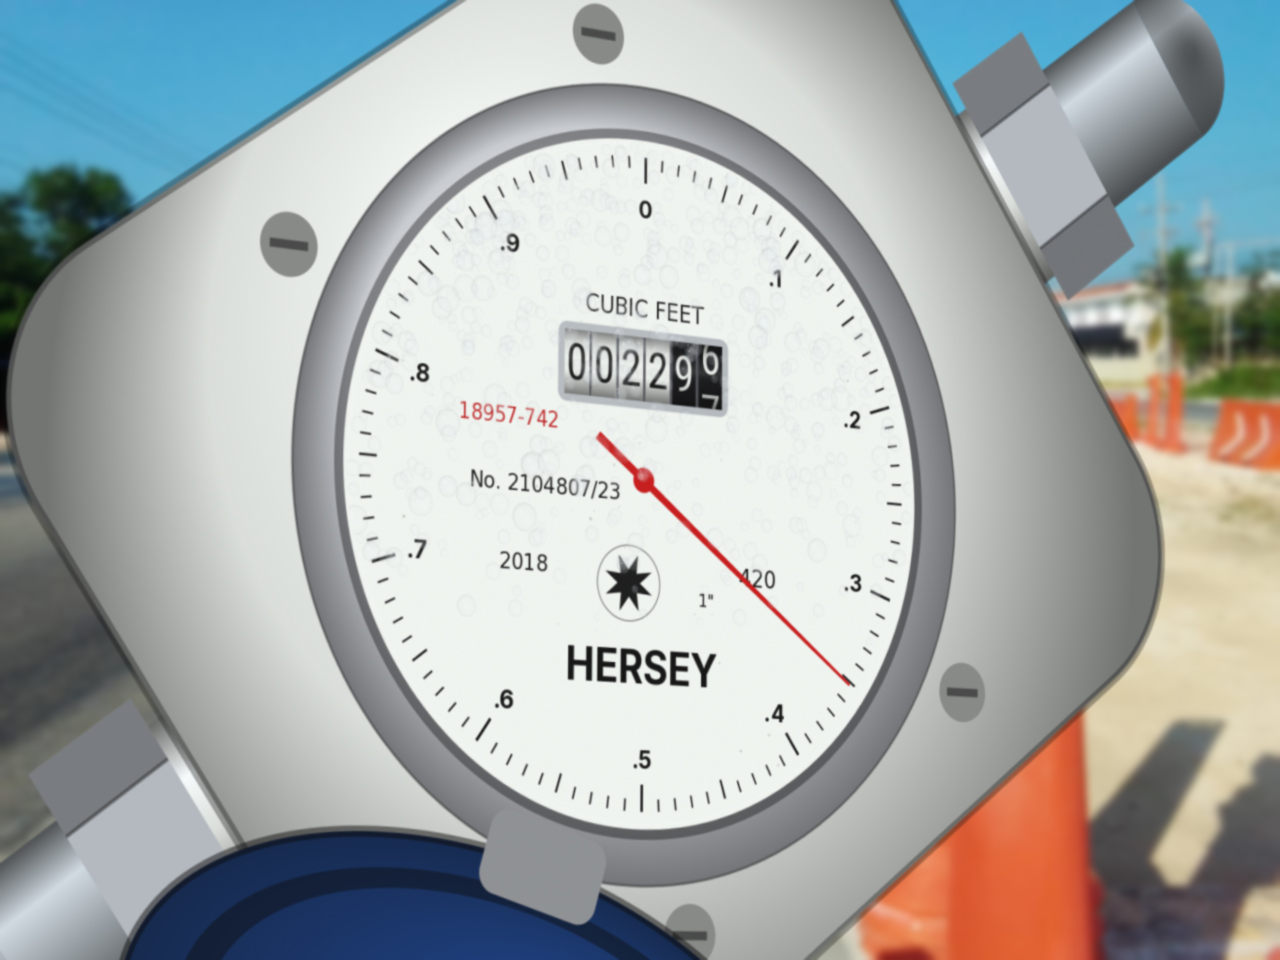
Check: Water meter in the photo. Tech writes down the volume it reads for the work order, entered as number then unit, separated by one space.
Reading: 2296.35 ft³
